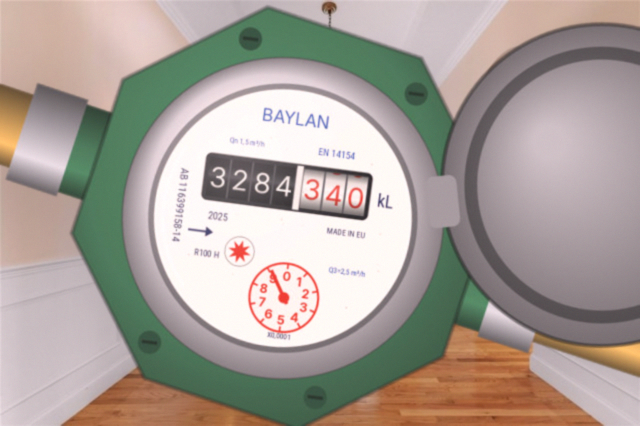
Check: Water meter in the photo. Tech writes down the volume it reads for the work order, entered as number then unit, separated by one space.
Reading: 3284.3399 kL
